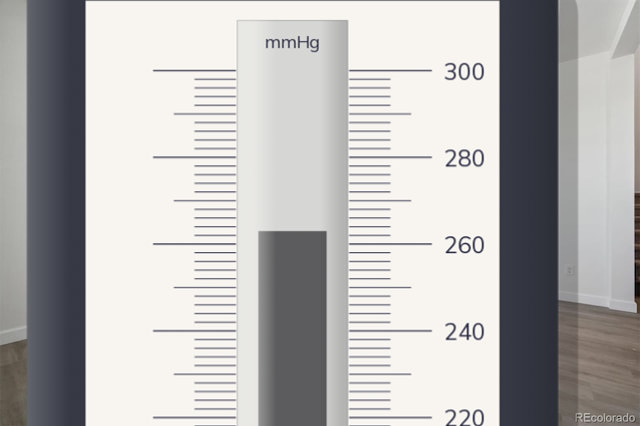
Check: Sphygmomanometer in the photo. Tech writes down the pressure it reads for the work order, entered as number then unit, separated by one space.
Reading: 263 mmHg
